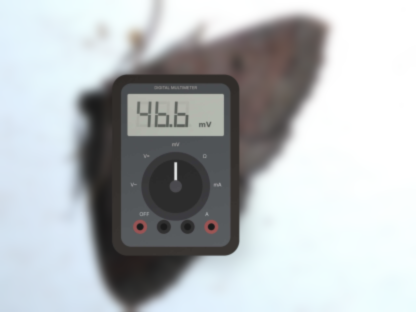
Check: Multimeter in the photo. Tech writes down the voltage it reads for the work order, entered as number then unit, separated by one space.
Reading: 46.6 mV
